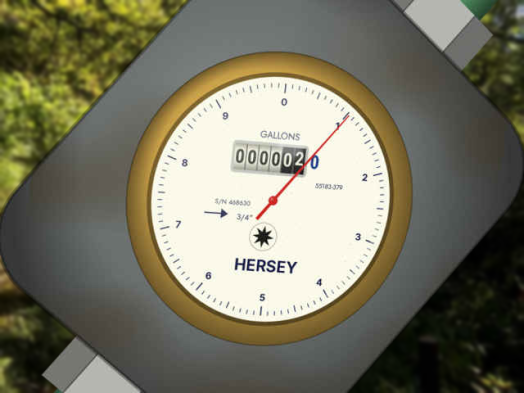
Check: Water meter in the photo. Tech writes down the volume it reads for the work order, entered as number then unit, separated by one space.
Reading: 21.0 gal
